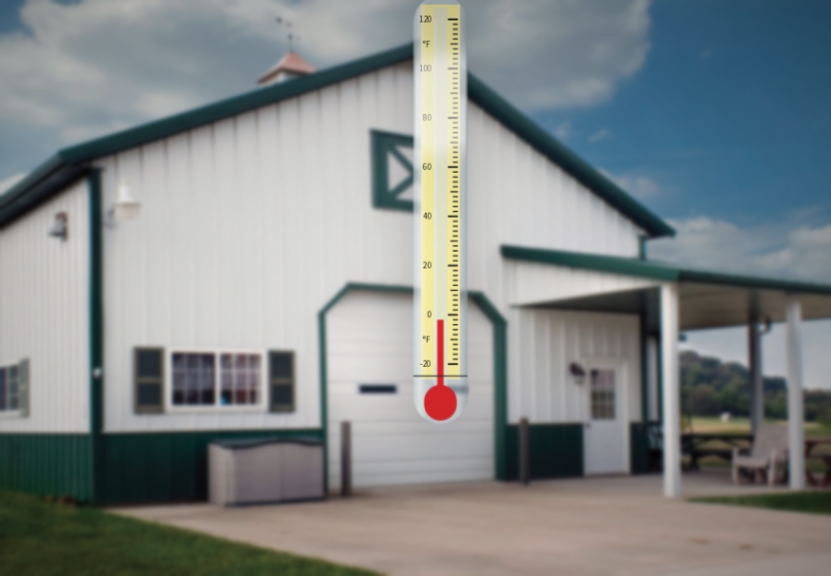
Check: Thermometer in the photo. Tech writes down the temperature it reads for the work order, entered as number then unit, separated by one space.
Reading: -2 °F
